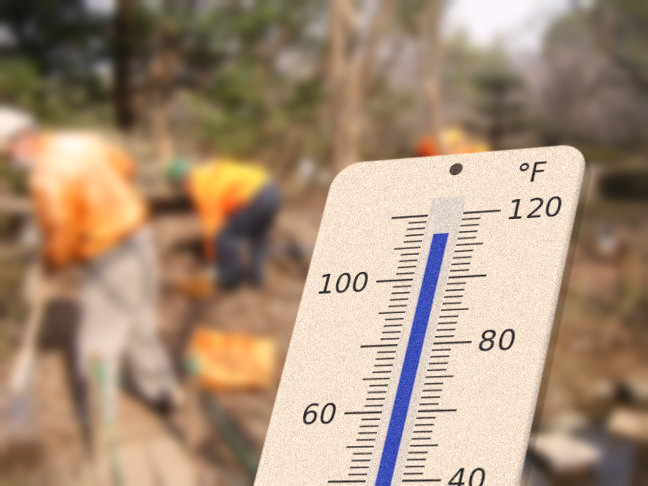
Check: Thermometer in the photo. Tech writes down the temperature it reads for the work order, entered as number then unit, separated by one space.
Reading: 114 °F
